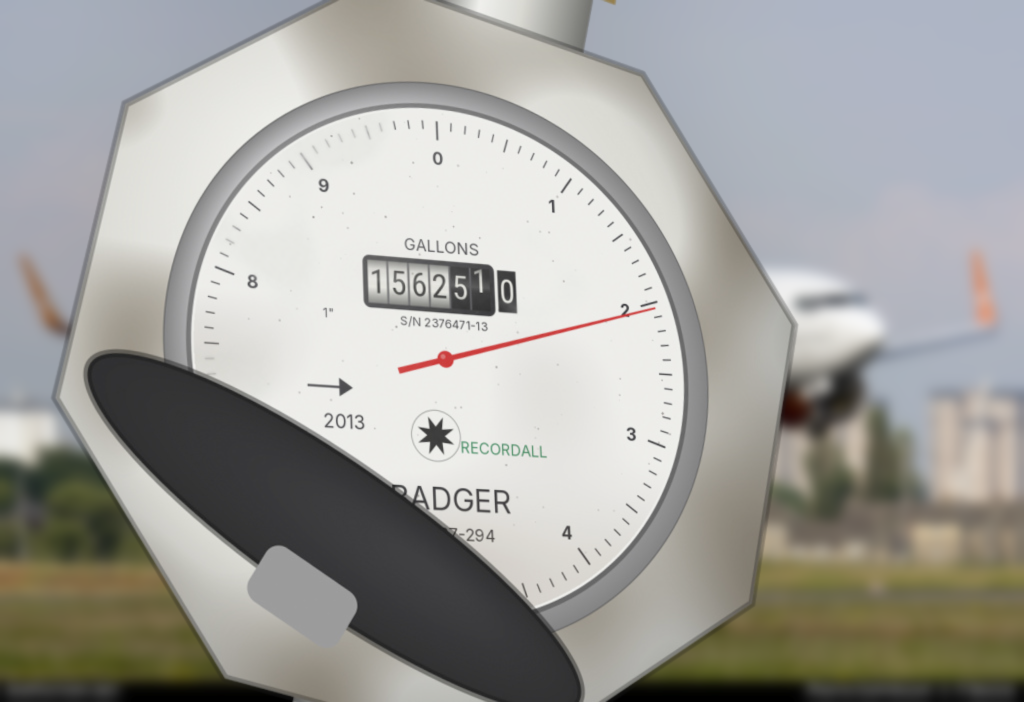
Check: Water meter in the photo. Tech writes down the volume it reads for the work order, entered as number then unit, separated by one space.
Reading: 1562512.0 gal
